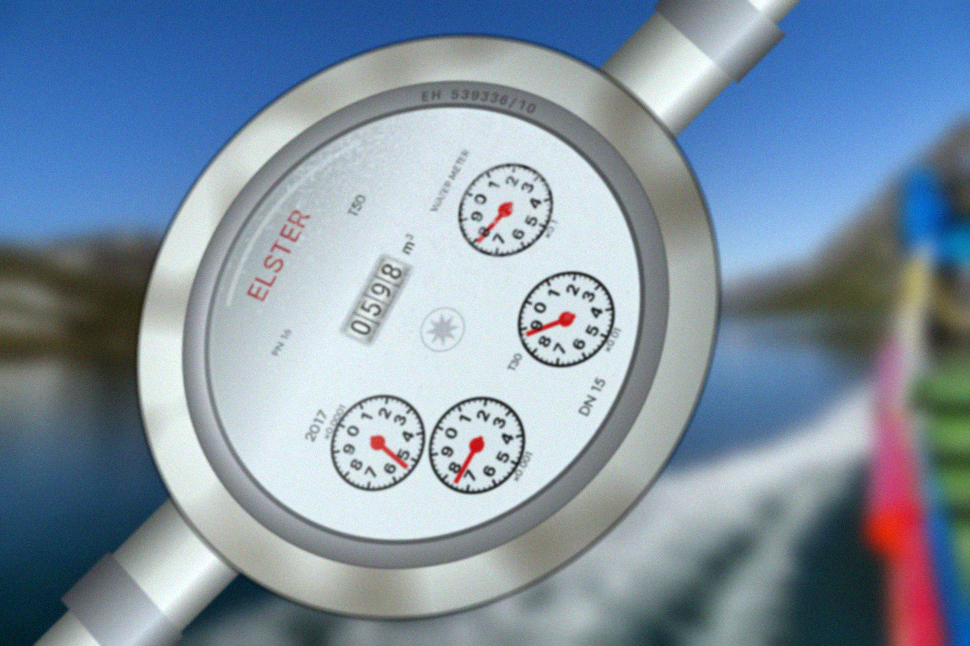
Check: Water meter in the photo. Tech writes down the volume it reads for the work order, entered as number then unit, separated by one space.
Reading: 598.7875 m³
